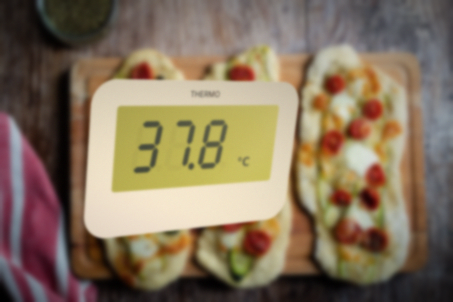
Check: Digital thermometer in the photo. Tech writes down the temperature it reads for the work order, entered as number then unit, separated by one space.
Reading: 37.8 °C
